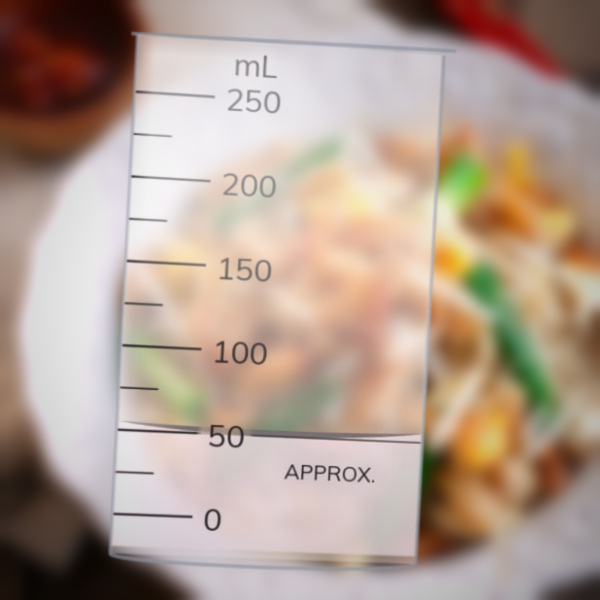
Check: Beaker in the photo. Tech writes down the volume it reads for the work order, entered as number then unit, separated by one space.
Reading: 50 mL
